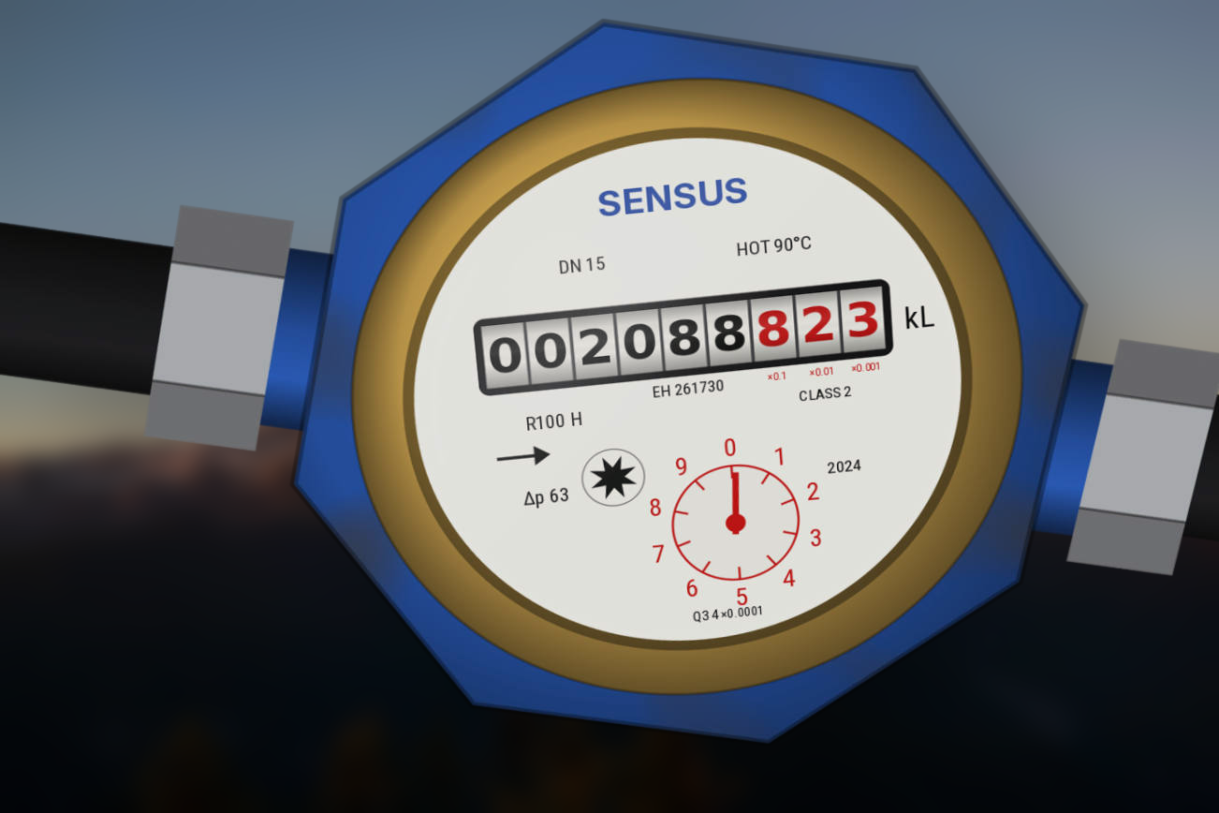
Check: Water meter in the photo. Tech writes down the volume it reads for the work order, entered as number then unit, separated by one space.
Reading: 2088.8230 kL
